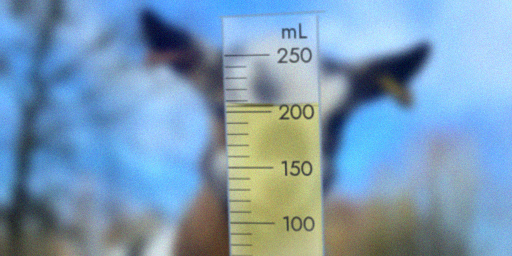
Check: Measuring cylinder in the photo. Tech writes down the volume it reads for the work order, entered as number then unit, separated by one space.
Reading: 205 mL
